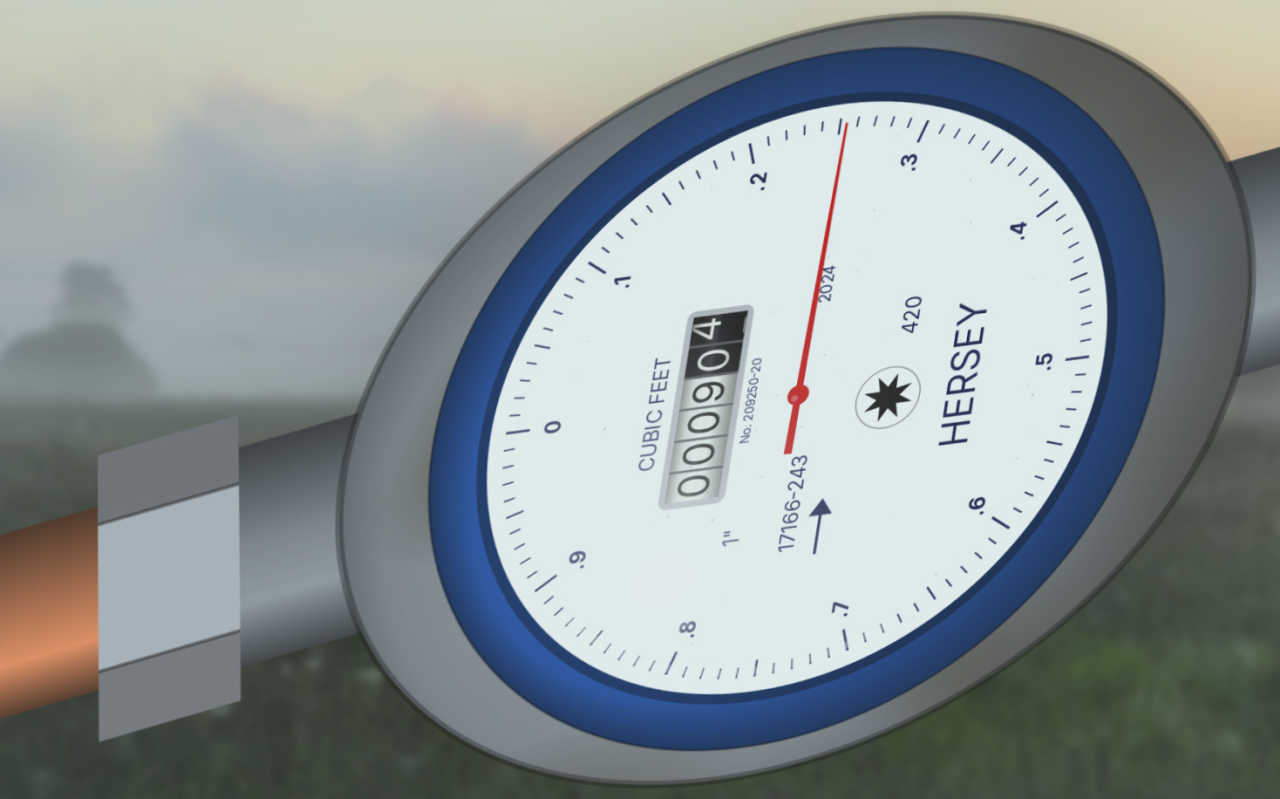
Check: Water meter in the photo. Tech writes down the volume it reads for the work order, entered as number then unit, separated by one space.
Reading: 904.25 ft³
